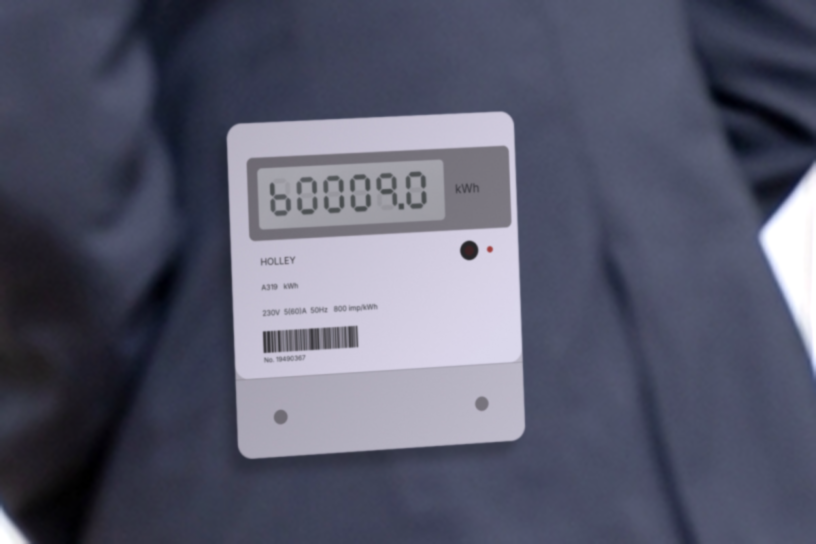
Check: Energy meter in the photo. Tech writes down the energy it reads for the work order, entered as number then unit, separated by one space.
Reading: 60009.0 kWh
